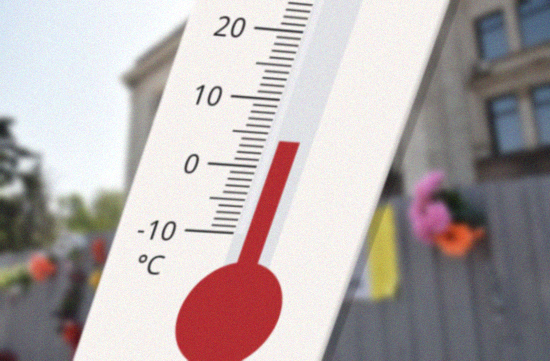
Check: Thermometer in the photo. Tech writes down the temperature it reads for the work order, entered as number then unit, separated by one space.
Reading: 4 °C
